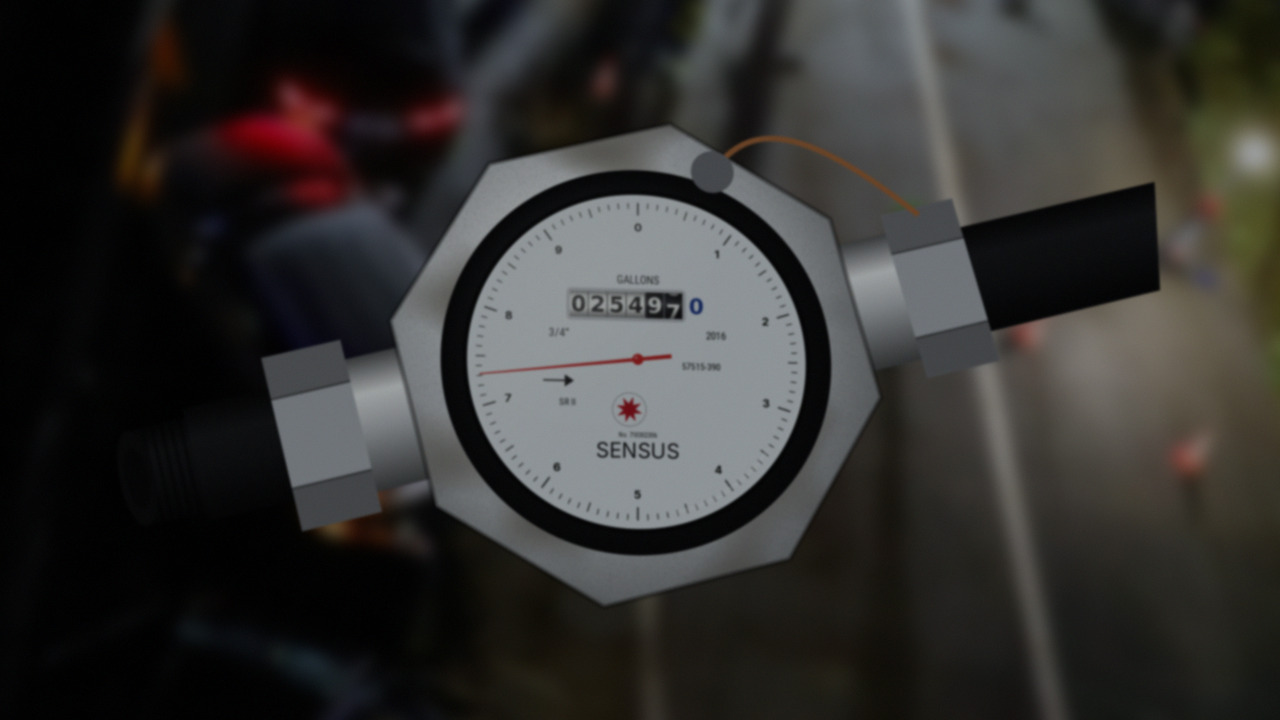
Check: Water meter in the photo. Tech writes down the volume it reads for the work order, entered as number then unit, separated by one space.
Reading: 254967.3 gal
